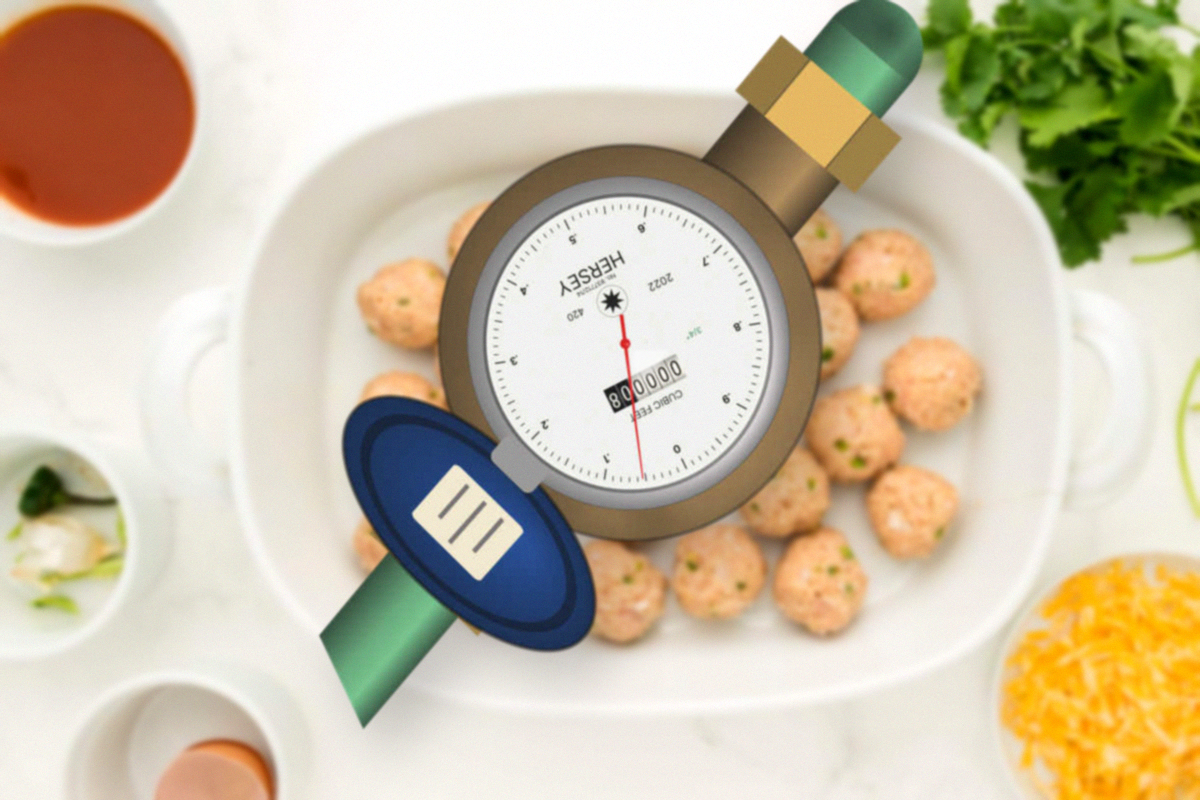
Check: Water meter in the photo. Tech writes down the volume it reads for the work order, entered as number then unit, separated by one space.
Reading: 8.05 ft³
